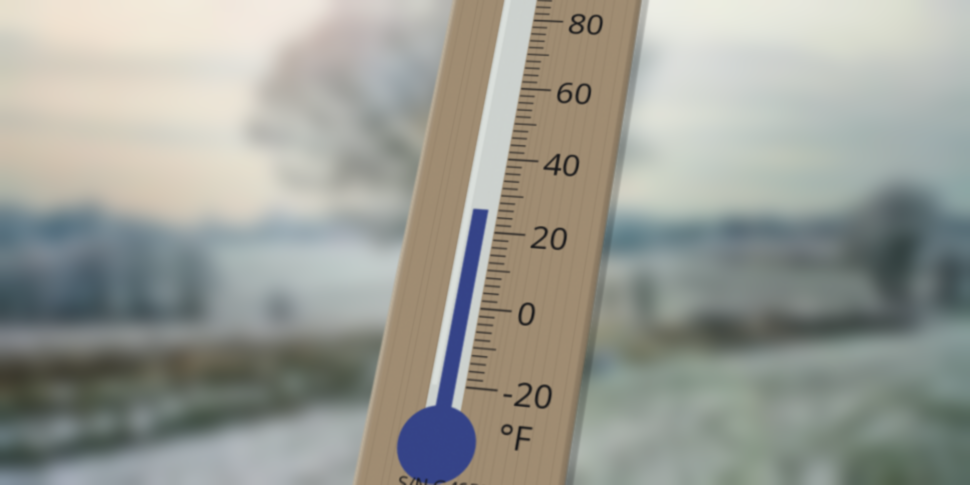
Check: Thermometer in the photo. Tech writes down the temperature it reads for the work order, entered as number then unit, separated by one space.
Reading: 26 °F
